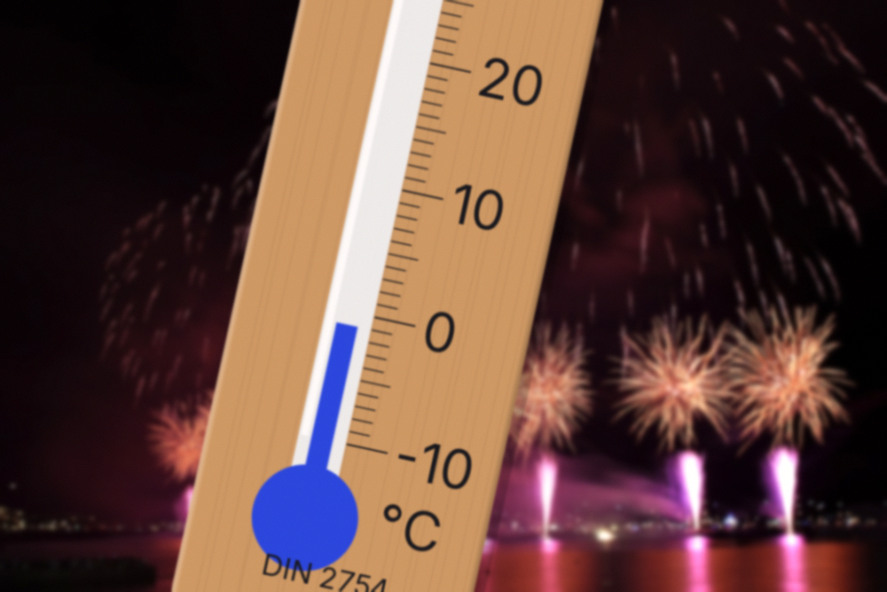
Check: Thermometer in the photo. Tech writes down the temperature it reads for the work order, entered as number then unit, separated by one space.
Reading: -1 °C
